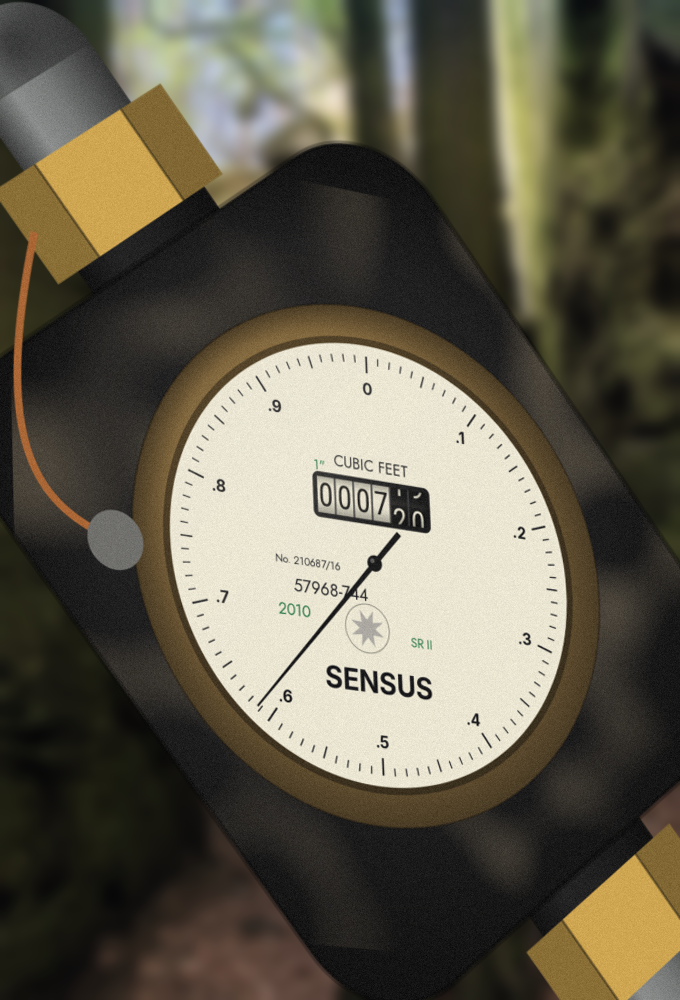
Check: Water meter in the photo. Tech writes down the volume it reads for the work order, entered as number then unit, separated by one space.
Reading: 719.61 ft³
